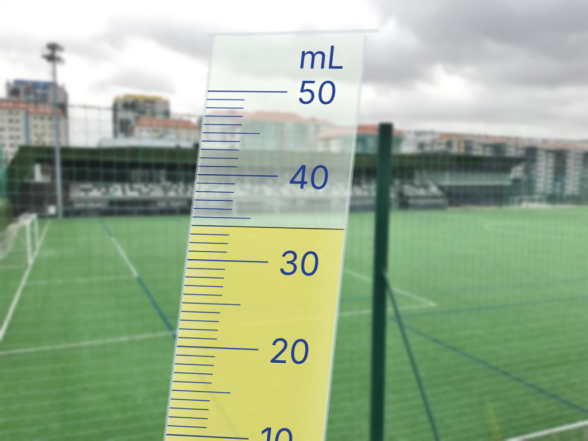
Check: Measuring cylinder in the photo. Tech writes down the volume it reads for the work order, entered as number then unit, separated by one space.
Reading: 34 mL
